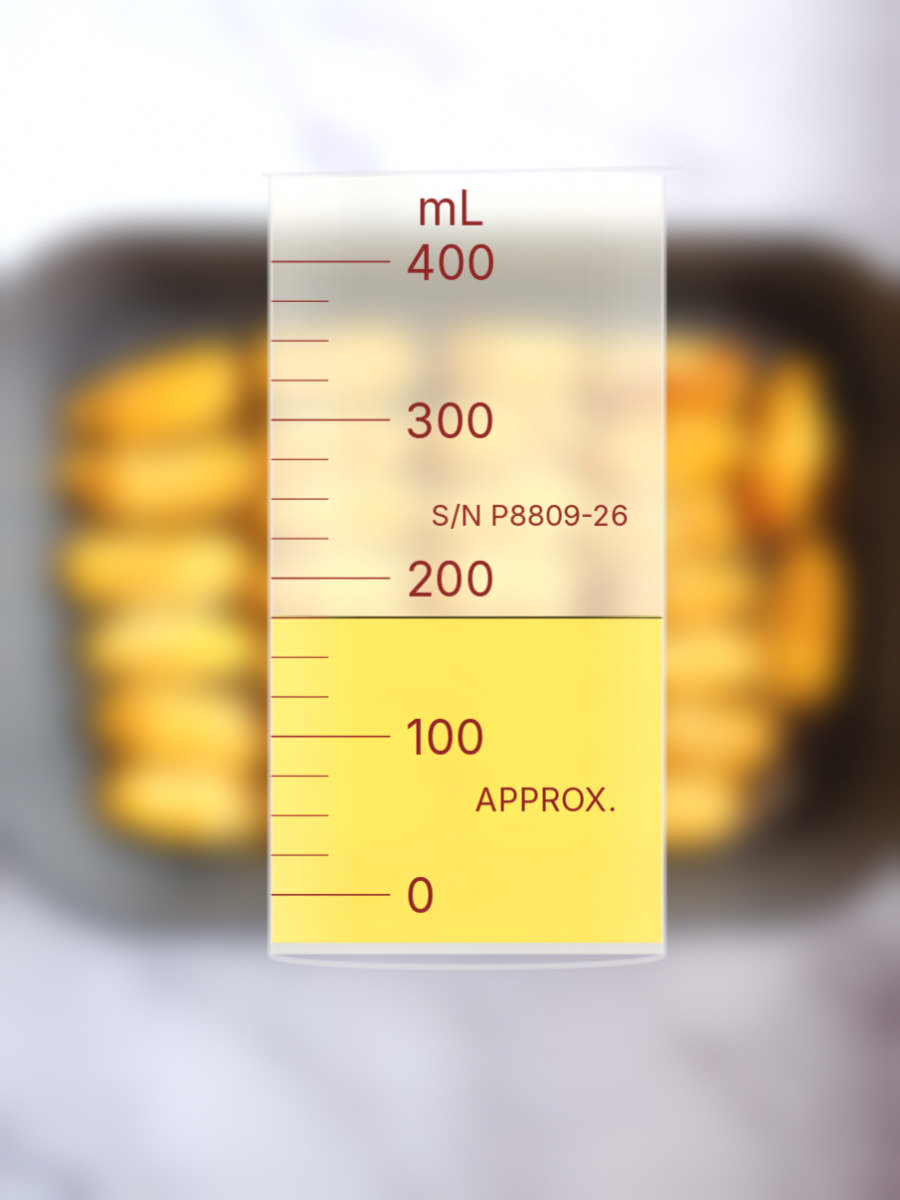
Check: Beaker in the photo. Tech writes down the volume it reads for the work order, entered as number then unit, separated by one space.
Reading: 175 mL
